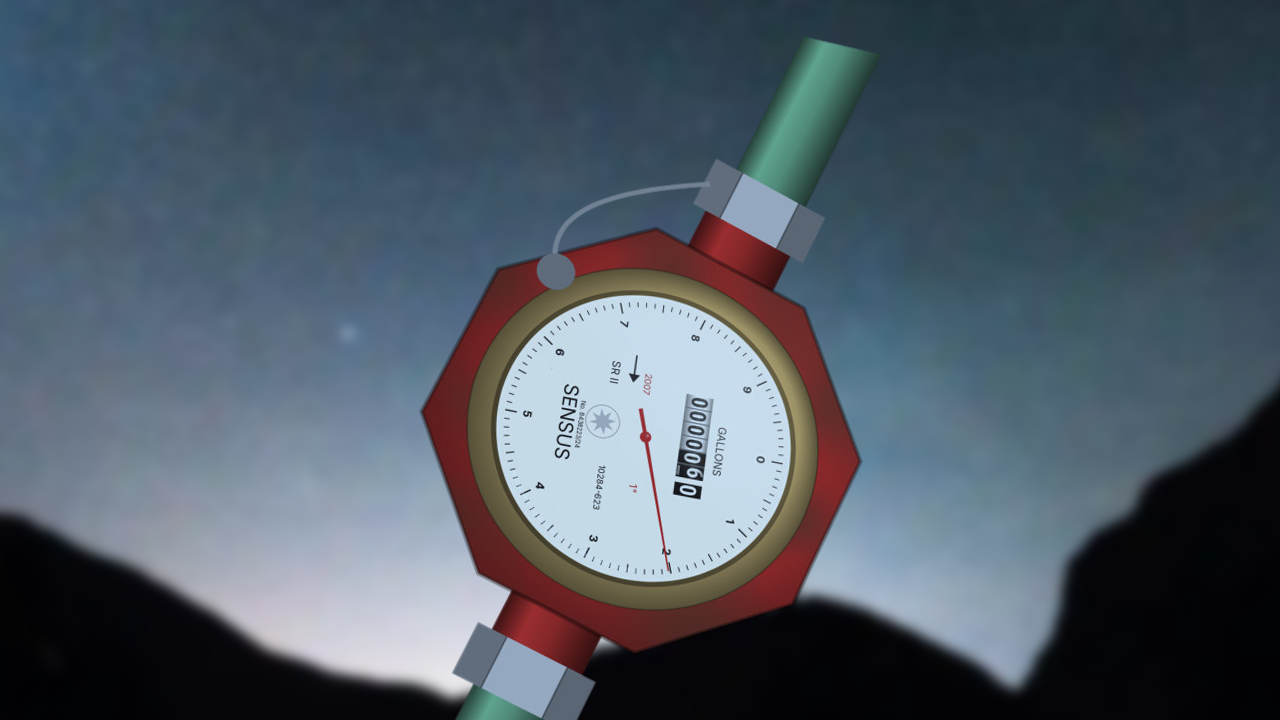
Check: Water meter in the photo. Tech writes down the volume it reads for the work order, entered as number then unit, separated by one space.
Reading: 62.0 gal
